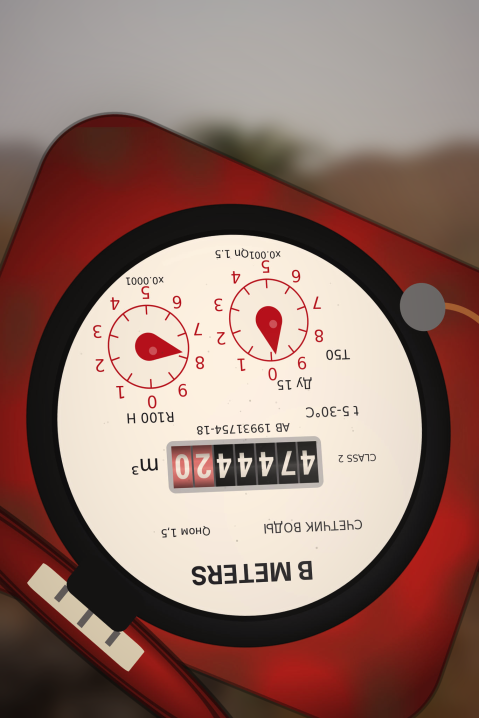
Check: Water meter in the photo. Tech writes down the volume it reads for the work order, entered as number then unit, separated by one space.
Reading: 47444.1997 m³
